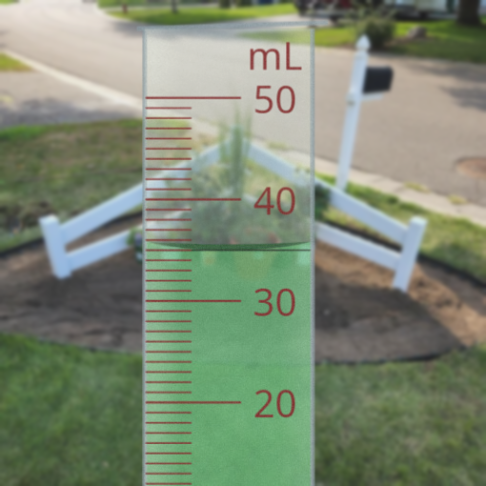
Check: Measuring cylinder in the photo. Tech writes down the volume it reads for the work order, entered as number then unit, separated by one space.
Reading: 35 mL
